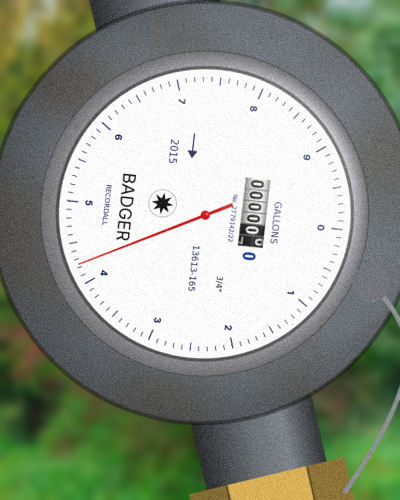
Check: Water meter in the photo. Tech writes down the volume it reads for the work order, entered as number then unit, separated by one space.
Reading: 64.2 gal
